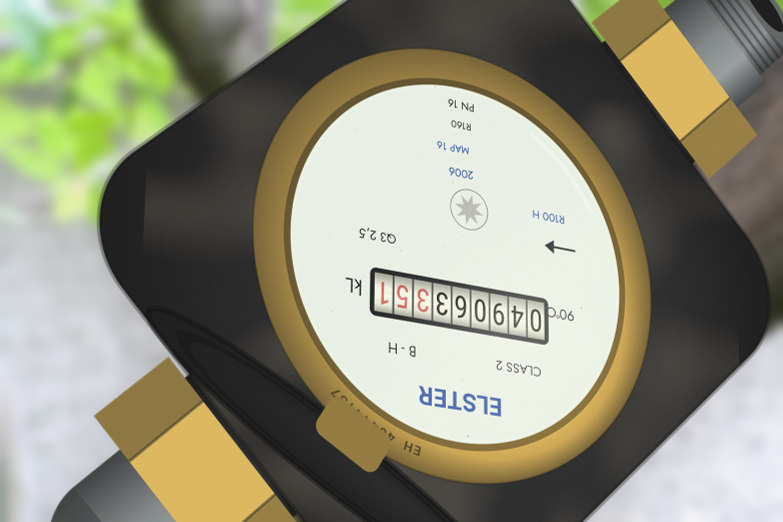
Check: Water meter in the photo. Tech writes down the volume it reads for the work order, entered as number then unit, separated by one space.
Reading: 49063.351 kL
